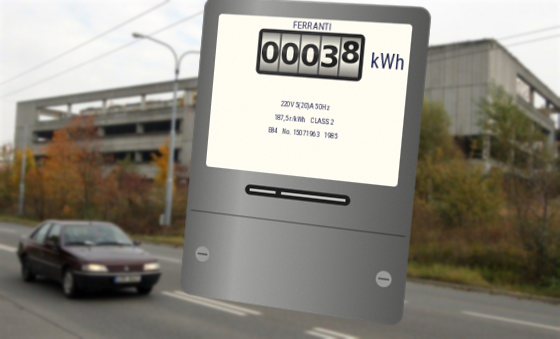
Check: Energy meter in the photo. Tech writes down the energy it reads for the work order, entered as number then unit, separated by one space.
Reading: 38 kWh
